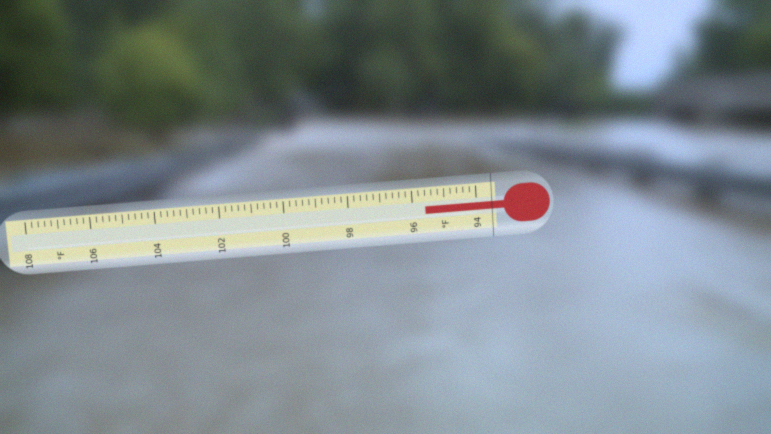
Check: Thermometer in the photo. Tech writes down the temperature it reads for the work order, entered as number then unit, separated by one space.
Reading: 95.6 °F
